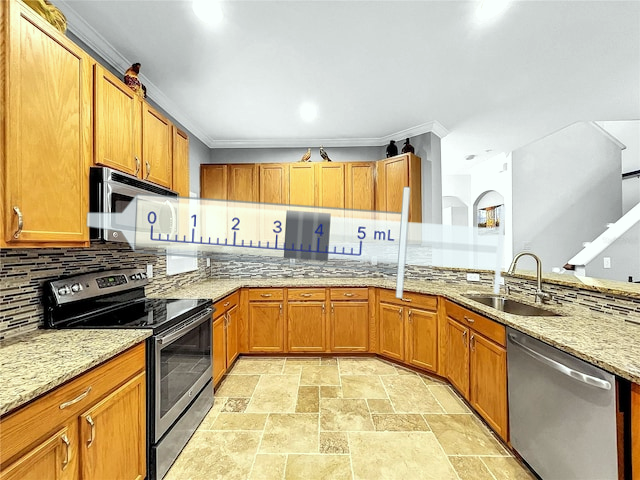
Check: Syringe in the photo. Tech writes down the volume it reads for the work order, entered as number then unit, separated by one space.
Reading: 3.2 mL
